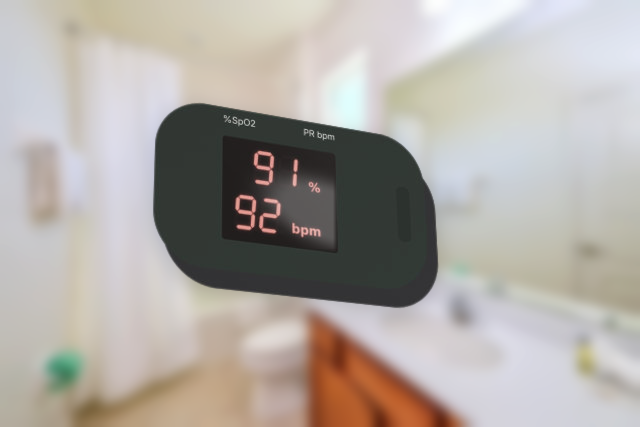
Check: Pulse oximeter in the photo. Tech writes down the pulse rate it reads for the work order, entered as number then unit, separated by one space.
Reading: 92 bpm
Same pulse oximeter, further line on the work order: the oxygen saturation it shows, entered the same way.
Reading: 91 %
